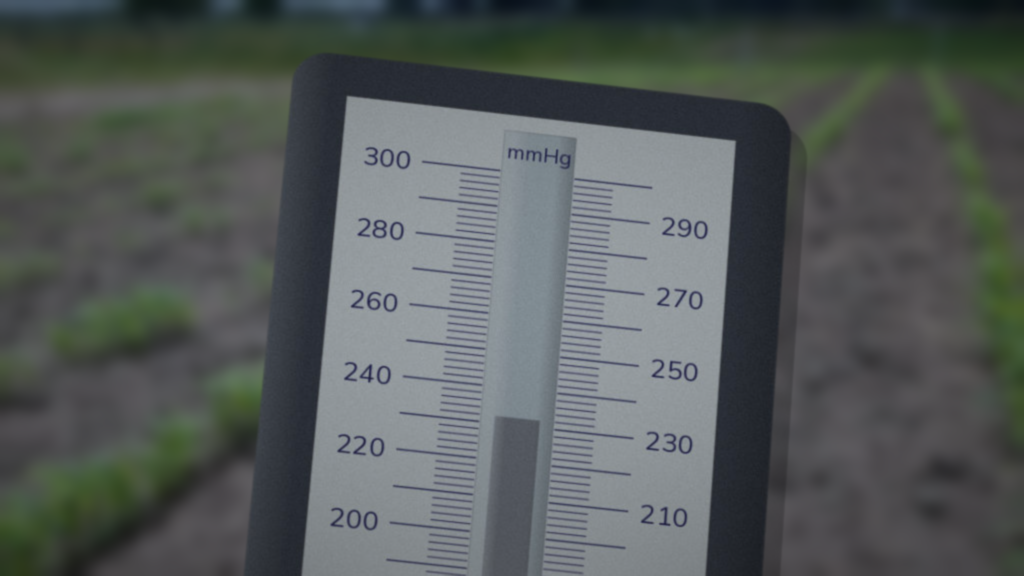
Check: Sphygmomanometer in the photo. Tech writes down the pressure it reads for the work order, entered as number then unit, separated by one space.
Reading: 232 mmHg
